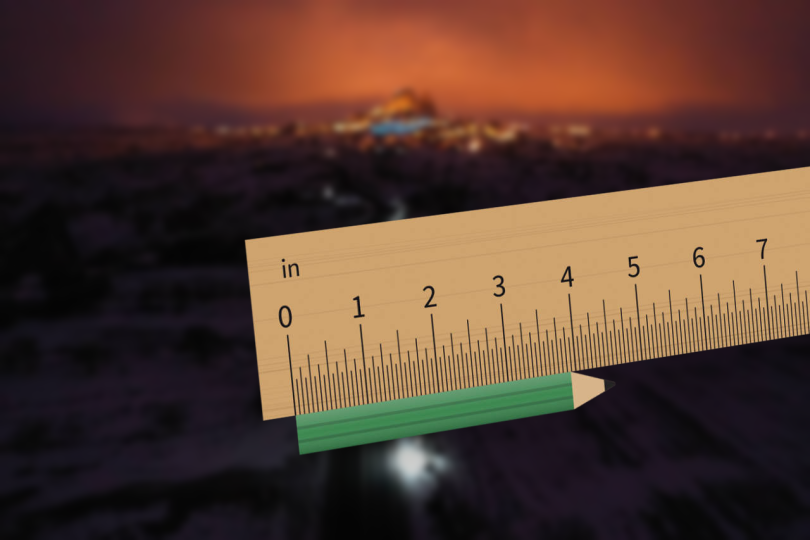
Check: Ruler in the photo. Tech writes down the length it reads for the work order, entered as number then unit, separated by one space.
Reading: 4.5625 in
